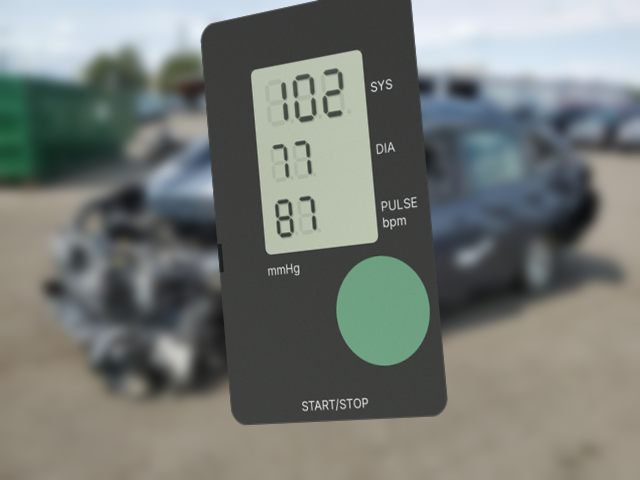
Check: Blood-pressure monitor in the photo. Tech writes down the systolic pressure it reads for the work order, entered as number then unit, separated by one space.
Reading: 102 mmHg
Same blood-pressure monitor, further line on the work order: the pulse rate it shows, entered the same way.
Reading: 87 bpm
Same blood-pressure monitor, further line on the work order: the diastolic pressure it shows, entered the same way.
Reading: 77 mmHg
